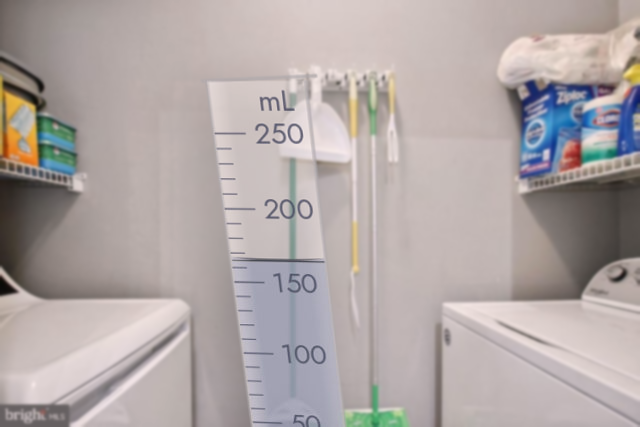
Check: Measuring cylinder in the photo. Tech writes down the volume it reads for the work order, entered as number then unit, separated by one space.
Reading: 165 mL
